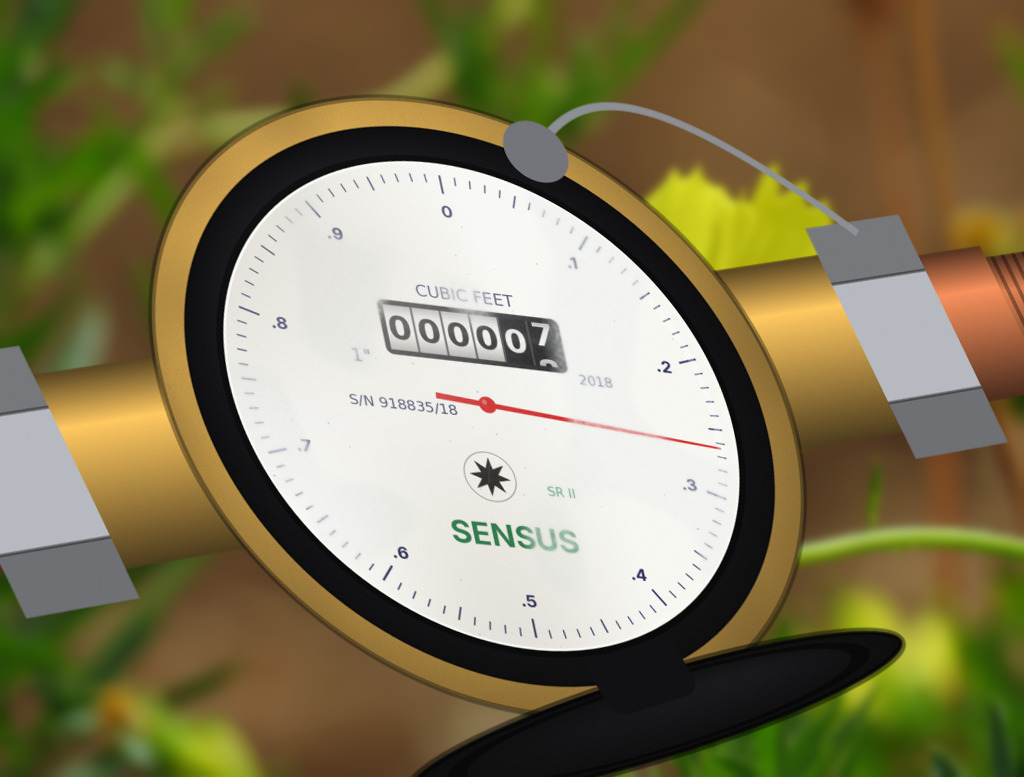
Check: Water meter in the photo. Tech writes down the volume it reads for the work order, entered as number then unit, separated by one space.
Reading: 7.26 ft³
